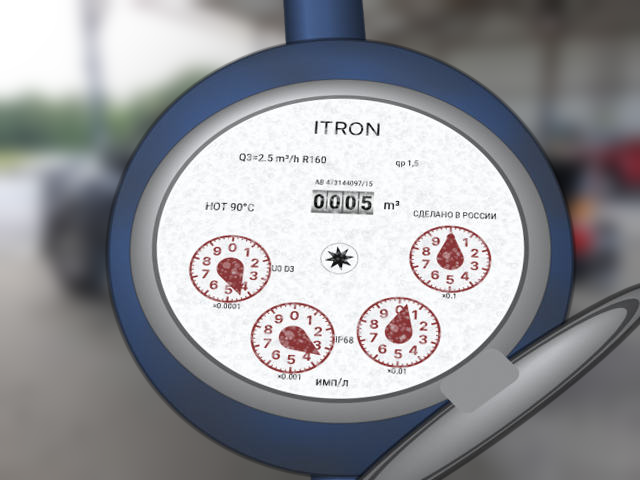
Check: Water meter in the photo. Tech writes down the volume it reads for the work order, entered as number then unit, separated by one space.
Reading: 5.0034 m³
